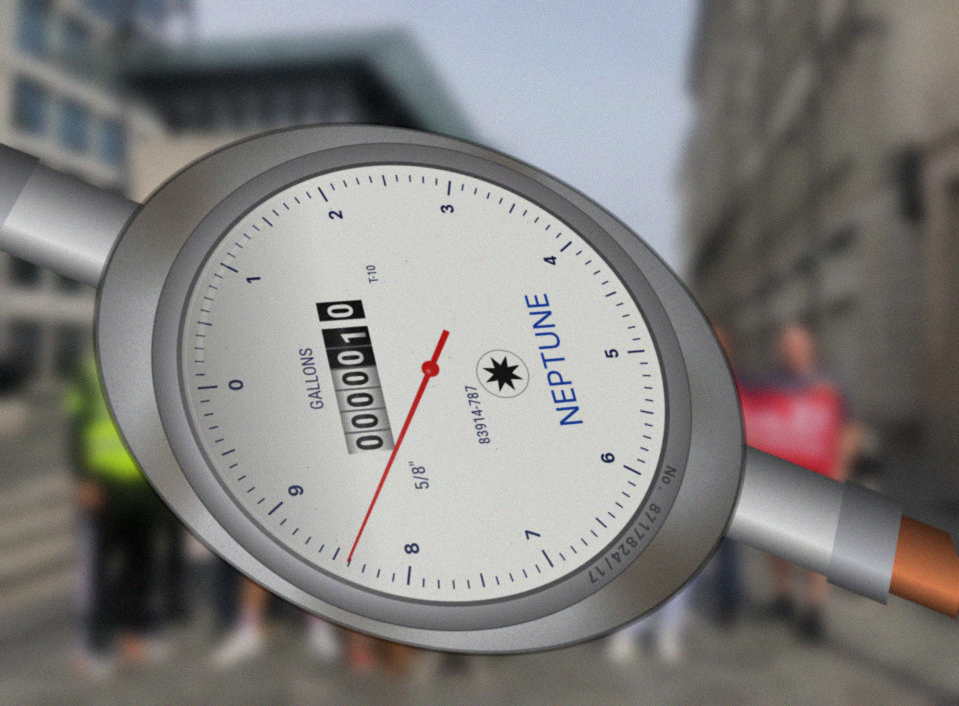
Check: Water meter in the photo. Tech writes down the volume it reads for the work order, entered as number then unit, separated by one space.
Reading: 8.4 gal
